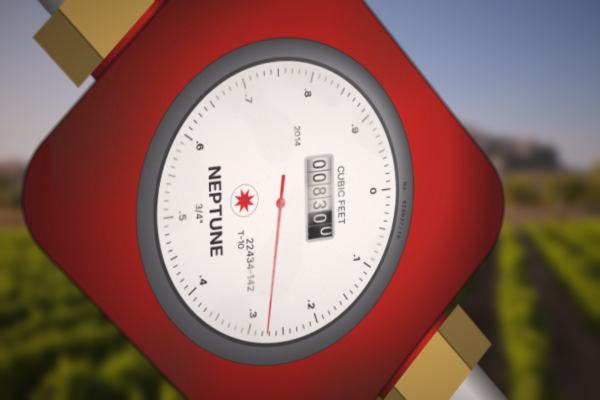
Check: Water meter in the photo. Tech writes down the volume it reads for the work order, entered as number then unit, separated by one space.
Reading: 8300.27 ft³
